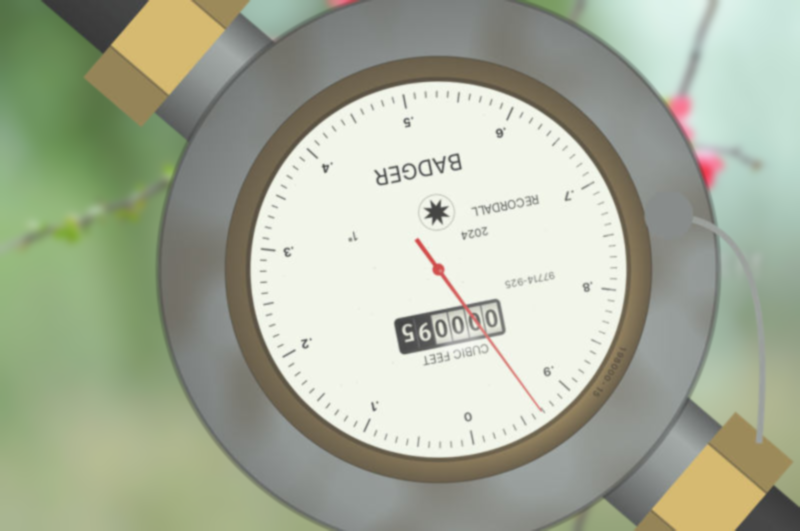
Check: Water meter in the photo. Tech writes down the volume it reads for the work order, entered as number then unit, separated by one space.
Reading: 94.93 ft³
